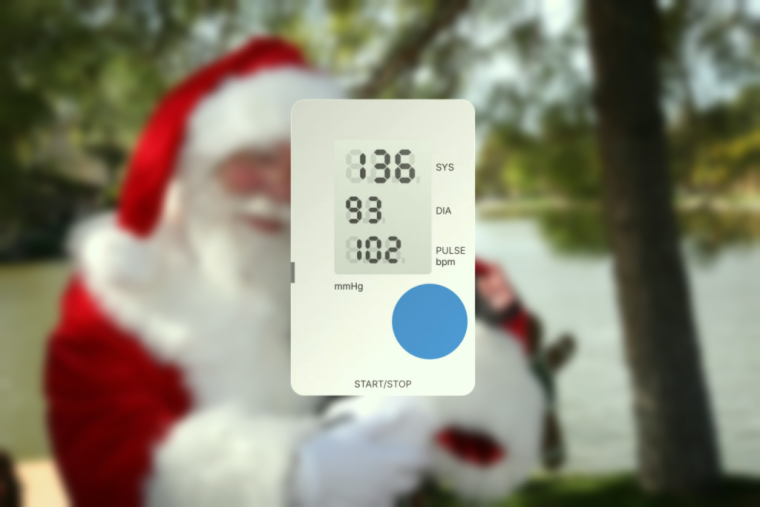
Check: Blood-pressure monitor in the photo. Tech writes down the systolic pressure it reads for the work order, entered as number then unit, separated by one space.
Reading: 136 mmHg
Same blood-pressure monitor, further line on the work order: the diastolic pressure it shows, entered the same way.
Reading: 93 mmHg
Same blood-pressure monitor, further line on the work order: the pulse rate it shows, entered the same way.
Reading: 102 bpm
